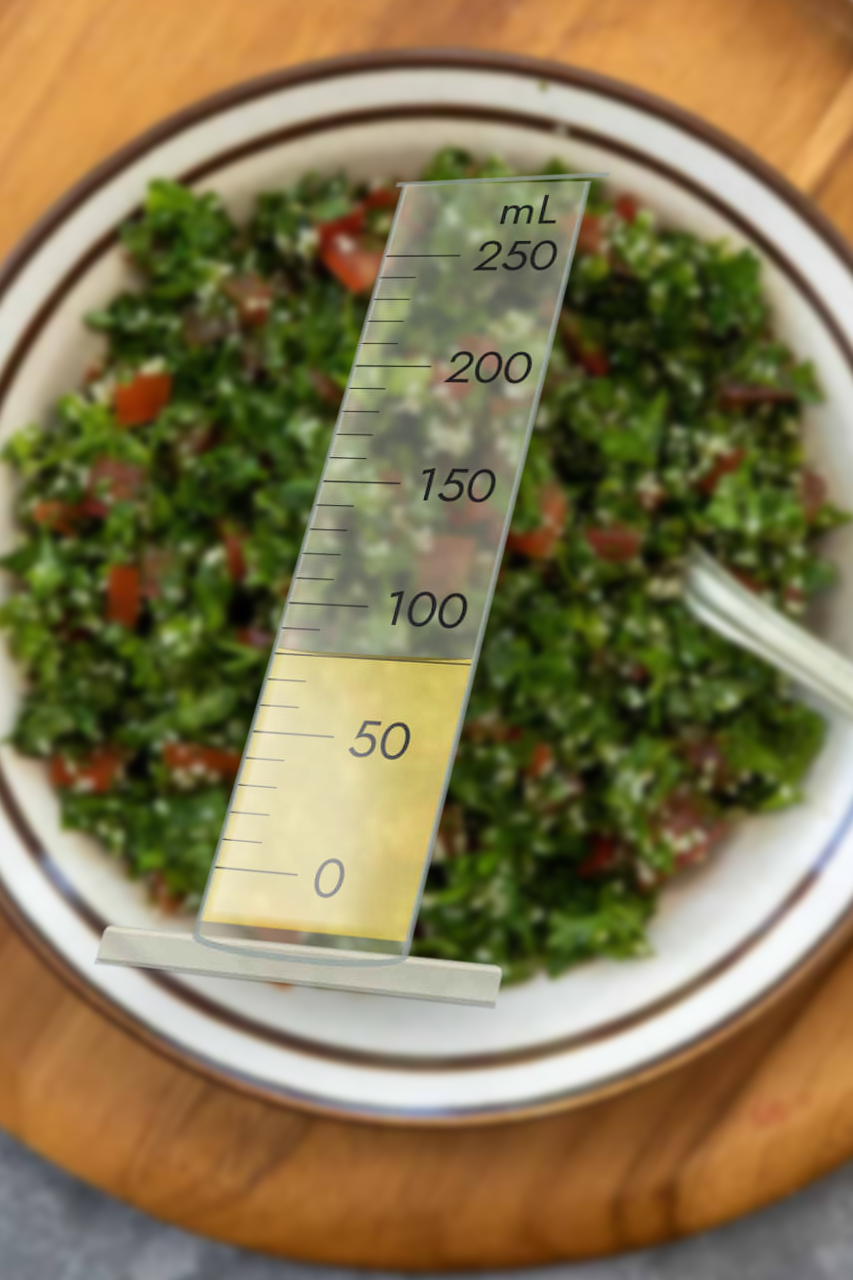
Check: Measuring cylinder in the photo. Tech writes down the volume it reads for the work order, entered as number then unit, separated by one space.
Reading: 80 mL
